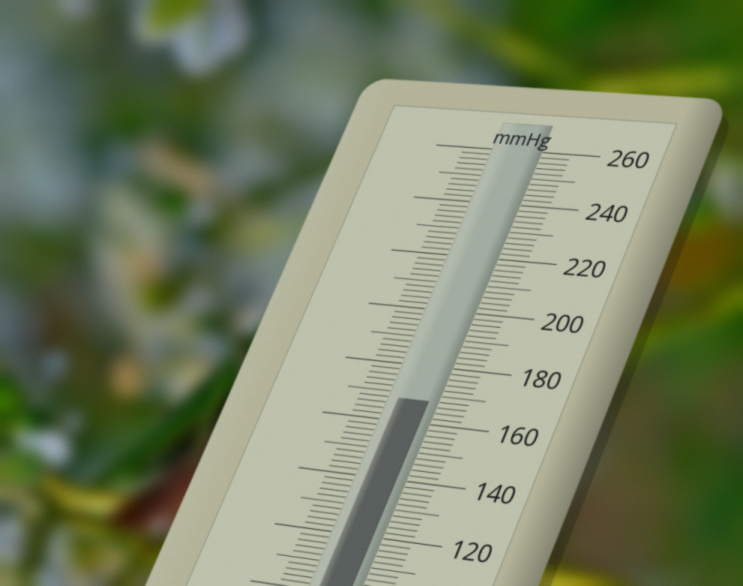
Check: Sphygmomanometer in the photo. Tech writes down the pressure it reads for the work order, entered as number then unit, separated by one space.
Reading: 168 mmHg
